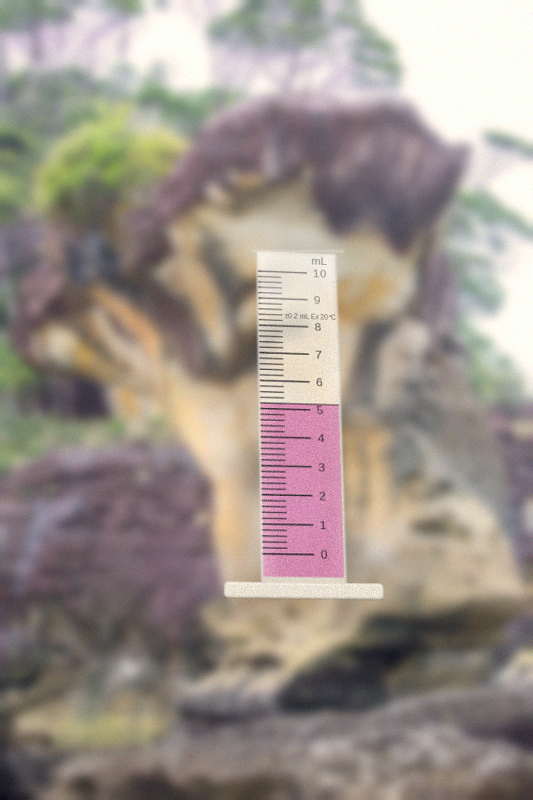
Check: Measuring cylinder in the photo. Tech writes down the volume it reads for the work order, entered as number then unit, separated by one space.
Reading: 5.2 mL
